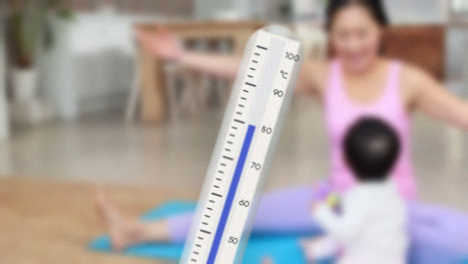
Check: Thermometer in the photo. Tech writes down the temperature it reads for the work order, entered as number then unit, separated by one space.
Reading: 80 °C
